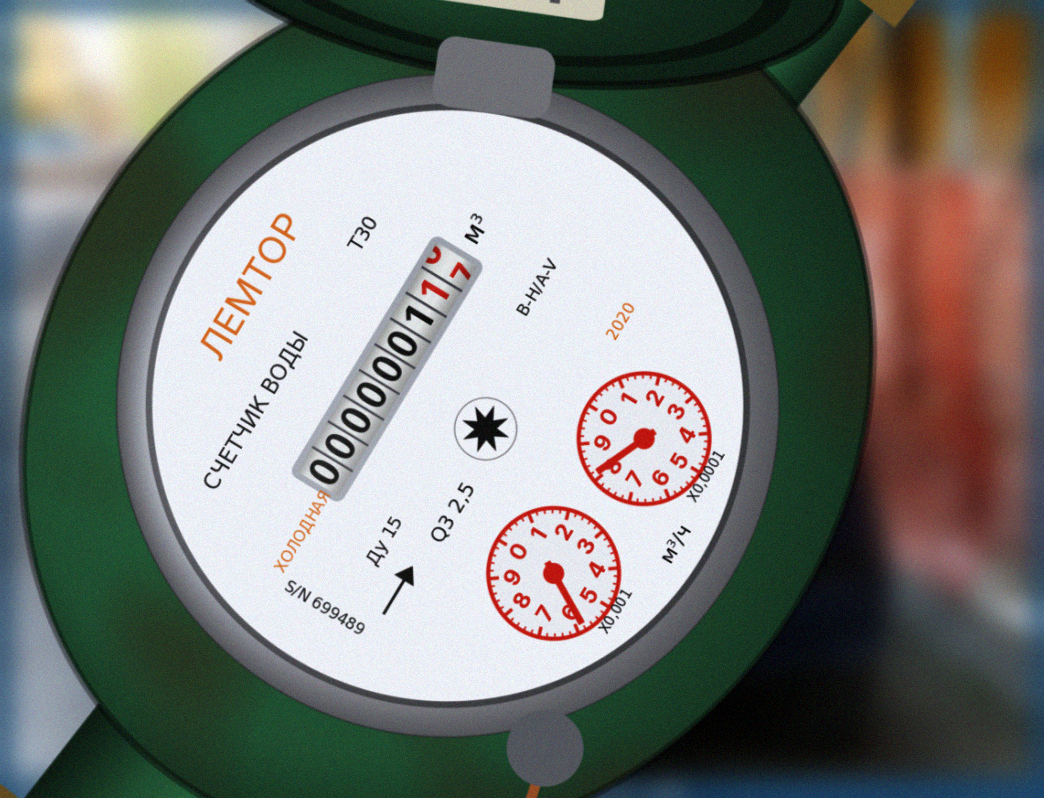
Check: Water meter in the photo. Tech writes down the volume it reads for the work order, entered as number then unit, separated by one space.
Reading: 1.1658 m³
